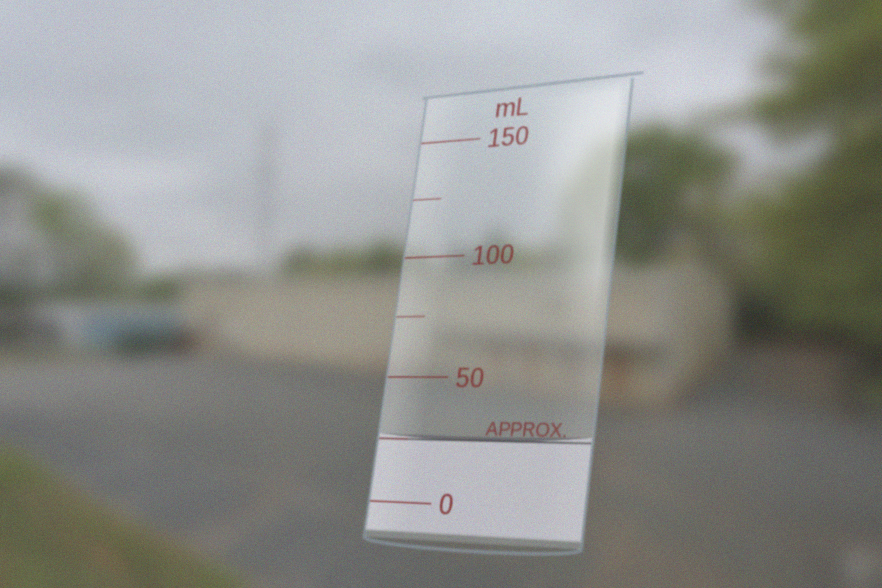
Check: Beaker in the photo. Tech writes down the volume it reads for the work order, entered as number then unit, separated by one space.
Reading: 25 mL
